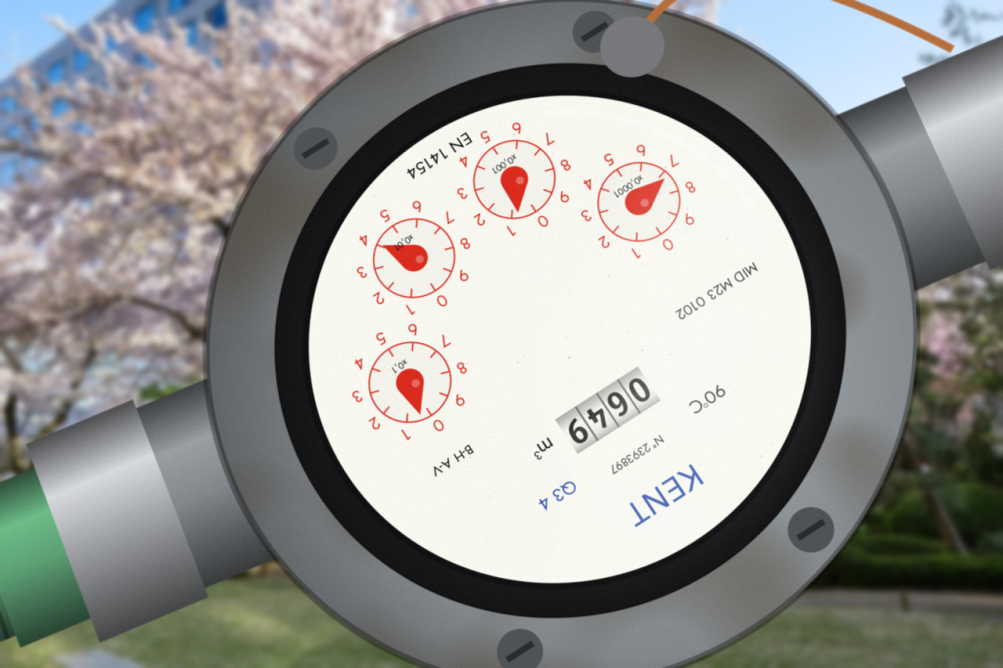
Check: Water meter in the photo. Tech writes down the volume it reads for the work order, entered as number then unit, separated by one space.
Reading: 649.0407 m³
